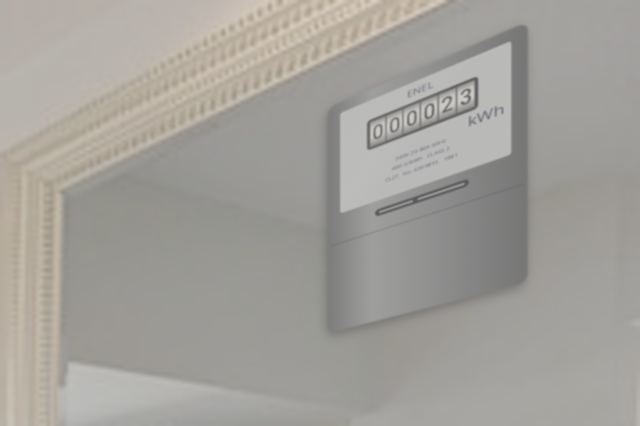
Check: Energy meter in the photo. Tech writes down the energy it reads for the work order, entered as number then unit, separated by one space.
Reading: 23 kWh
